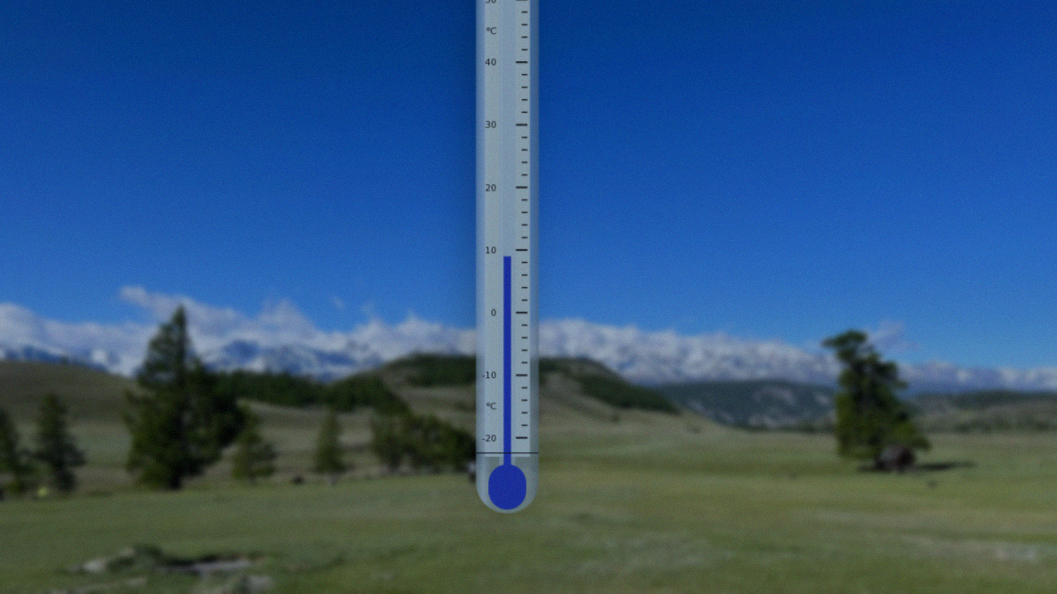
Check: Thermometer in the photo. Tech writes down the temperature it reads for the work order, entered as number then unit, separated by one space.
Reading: 9 °C
